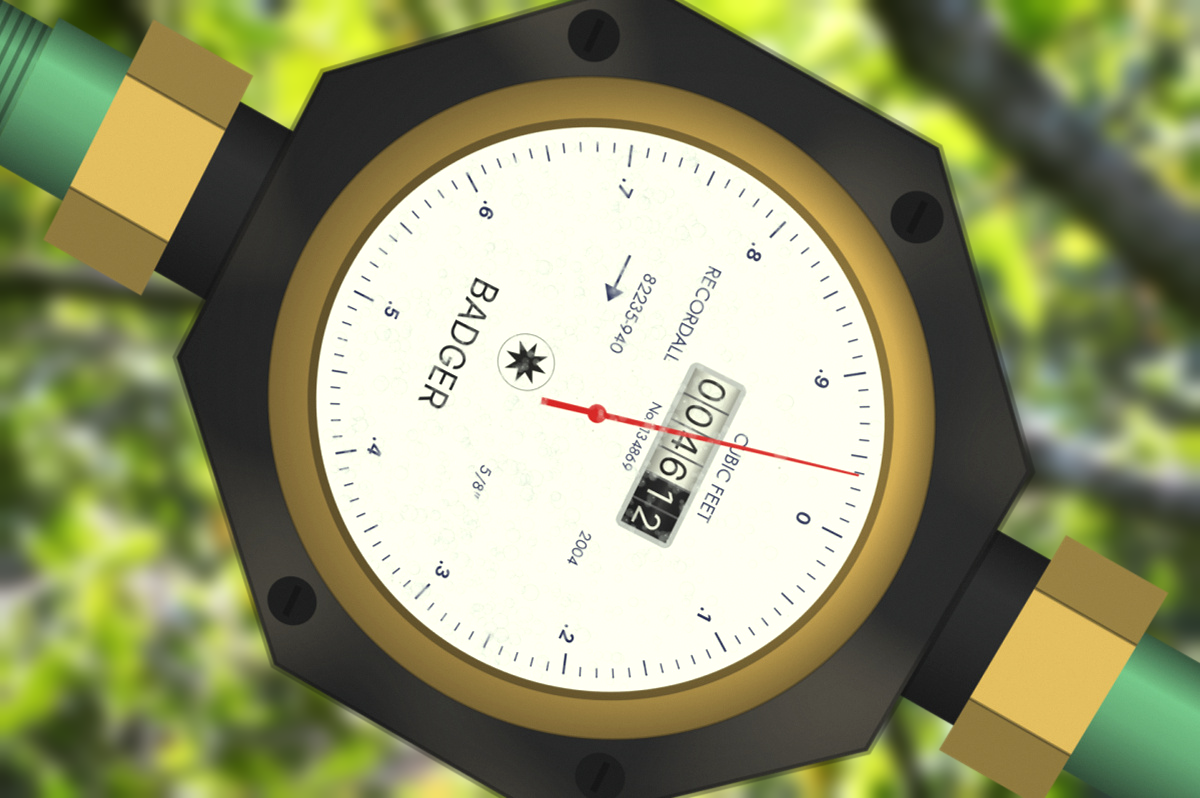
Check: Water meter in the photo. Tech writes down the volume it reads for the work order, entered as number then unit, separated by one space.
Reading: 4611.96 ft³
